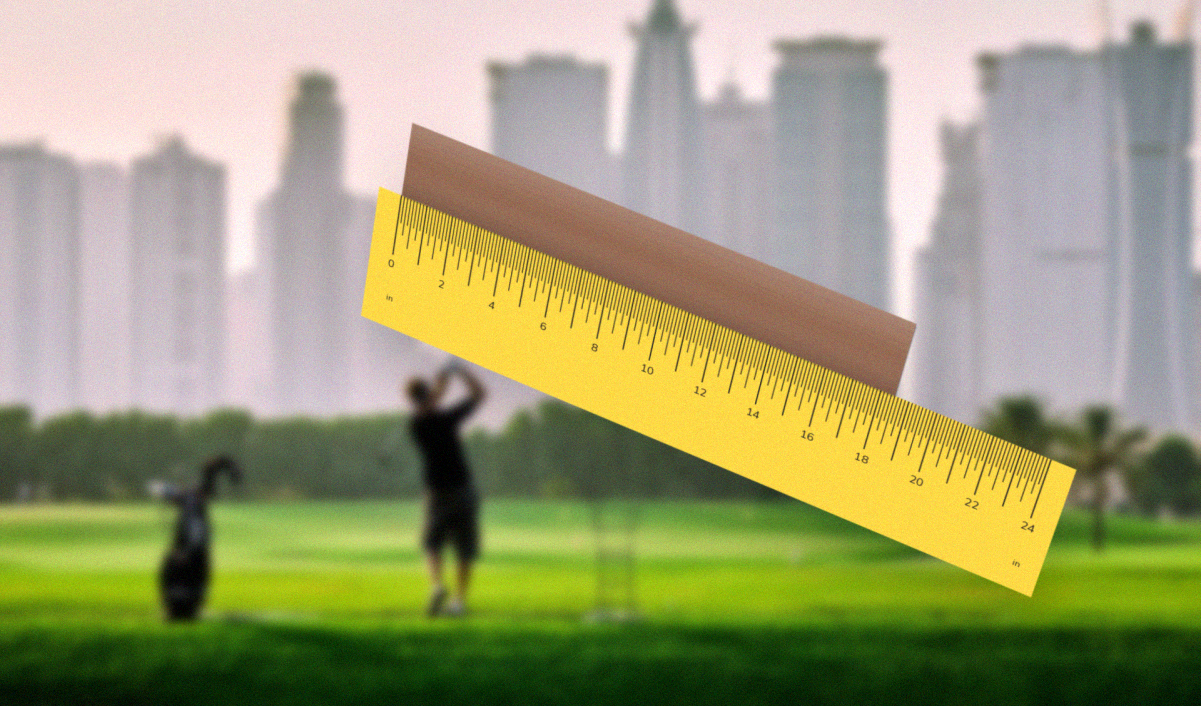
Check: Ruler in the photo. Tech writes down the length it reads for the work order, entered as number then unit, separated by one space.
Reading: 18.5 in
